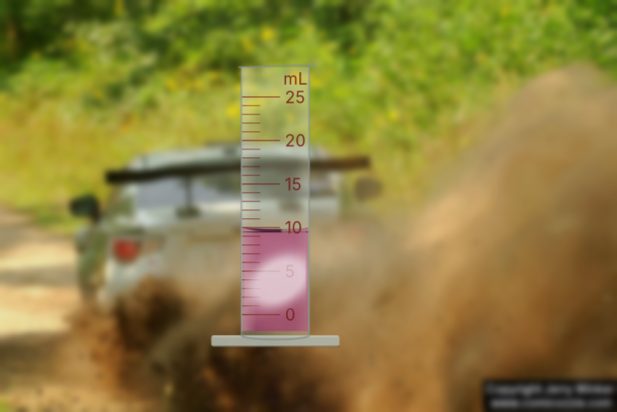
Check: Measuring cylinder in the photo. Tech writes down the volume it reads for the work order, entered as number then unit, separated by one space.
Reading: 9.5 mL
